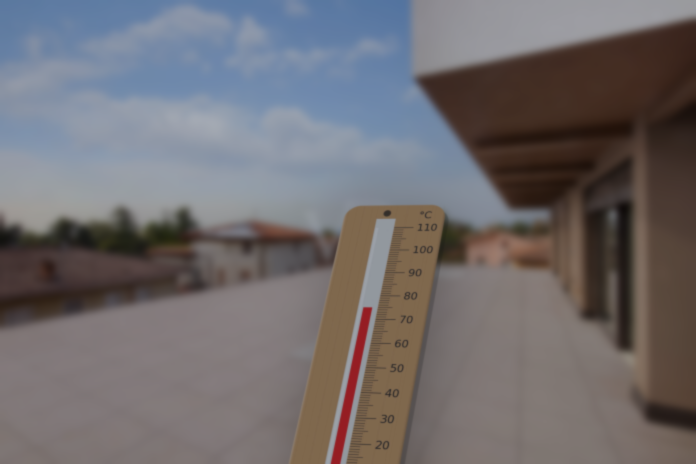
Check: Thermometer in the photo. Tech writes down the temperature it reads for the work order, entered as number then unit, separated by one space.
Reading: 75 °C
